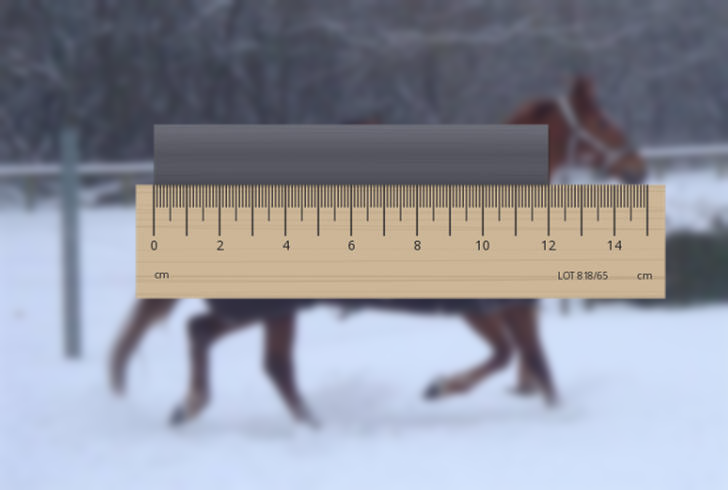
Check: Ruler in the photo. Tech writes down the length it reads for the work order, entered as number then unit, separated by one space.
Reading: 12 cm
